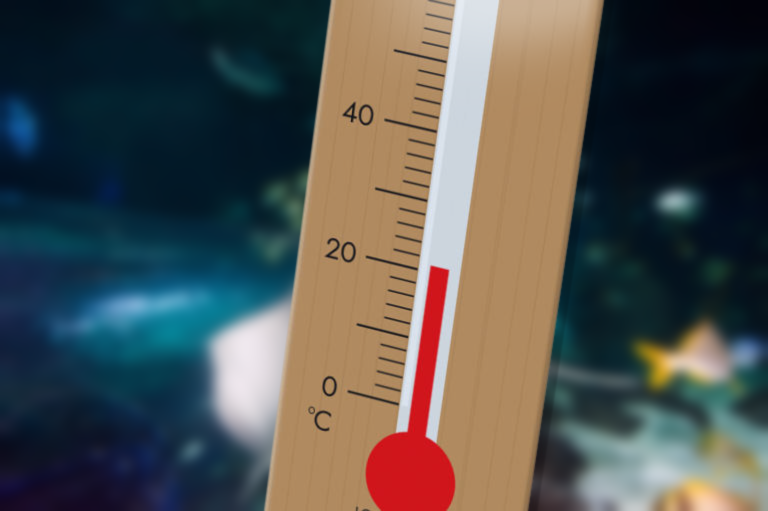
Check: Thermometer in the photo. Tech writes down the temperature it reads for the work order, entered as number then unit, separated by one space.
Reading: 21 °C
